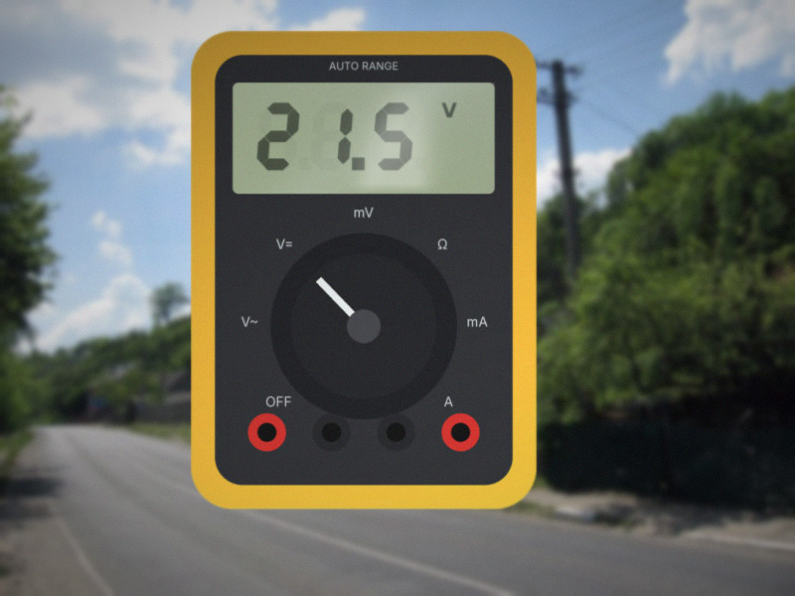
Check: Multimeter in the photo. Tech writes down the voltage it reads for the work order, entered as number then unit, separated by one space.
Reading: 21.5 V
